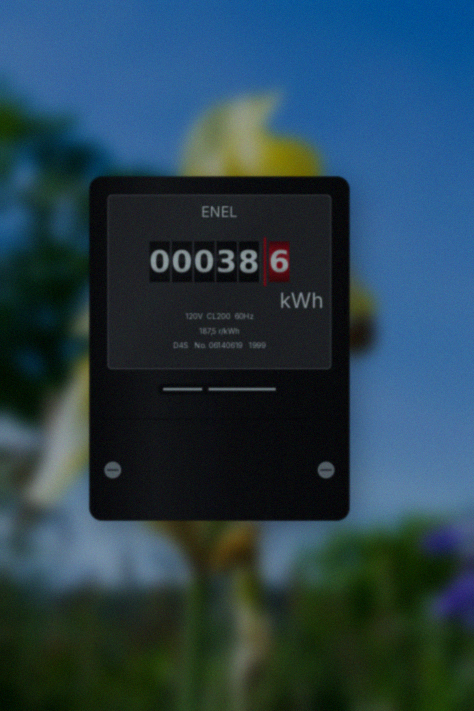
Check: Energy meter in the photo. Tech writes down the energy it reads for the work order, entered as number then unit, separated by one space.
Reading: 38.6 kWh
